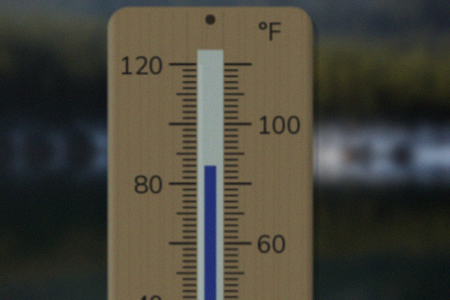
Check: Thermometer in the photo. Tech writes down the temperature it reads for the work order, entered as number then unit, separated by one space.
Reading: 86 °F
